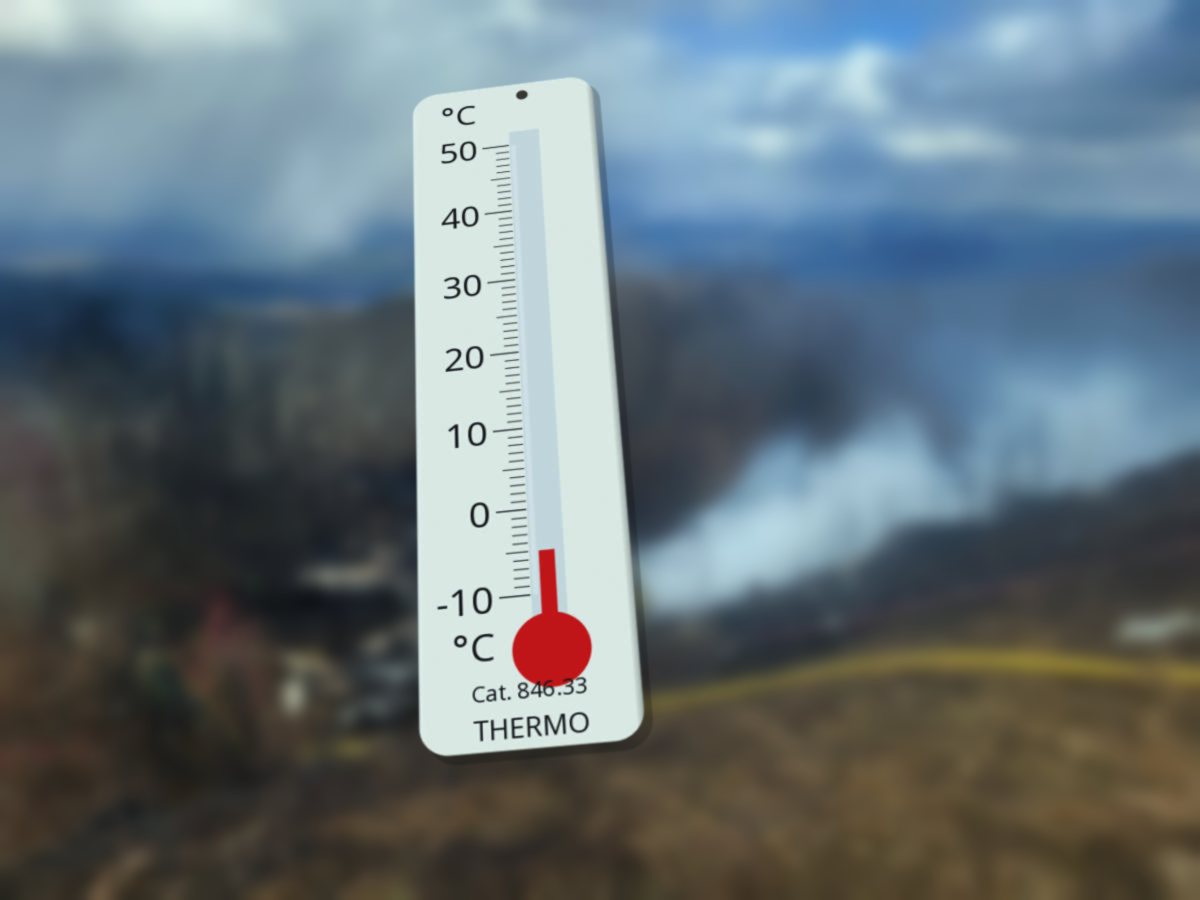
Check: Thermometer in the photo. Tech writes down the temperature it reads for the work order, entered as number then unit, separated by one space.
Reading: -5 °C
